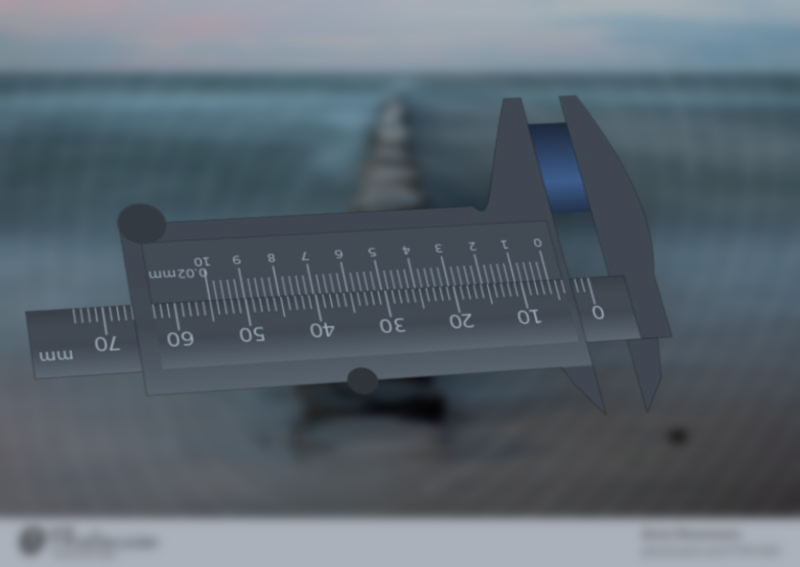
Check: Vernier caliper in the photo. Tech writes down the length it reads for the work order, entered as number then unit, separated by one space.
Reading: 6.0 mm
